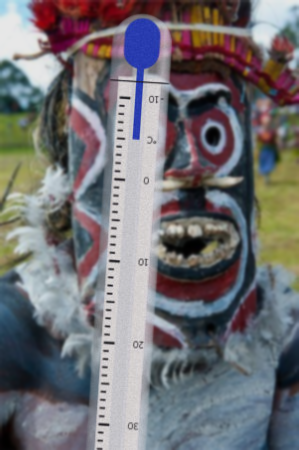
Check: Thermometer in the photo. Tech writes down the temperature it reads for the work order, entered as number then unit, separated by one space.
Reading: -5 °C
